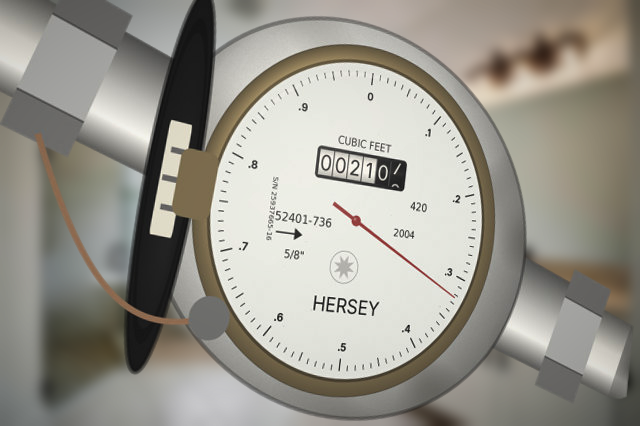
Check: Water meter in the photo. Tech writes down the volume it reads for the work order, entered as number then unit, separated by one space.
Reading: 2107.32 ft³
